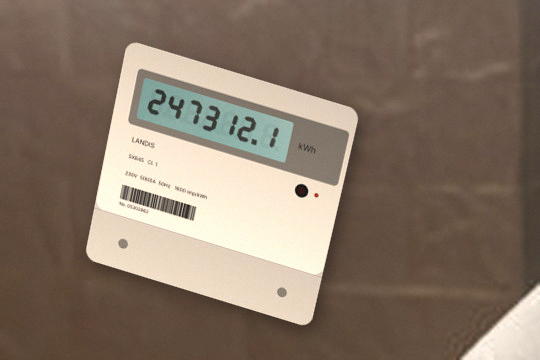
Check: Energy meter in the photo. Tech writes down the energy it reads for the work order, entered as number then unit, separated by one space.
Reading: 247312.1 kWh
